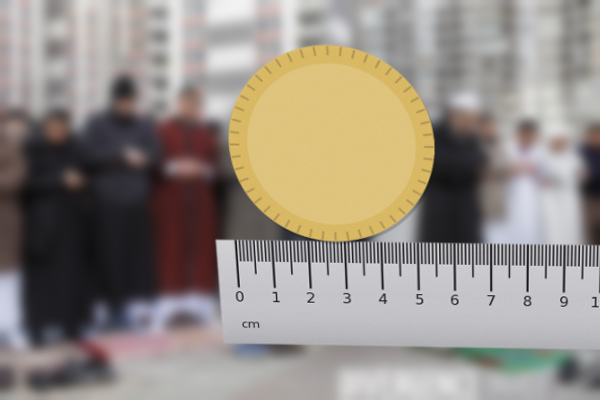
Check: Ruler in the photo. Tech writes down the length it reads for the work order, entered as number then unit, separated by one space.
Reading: 5.5 cm
